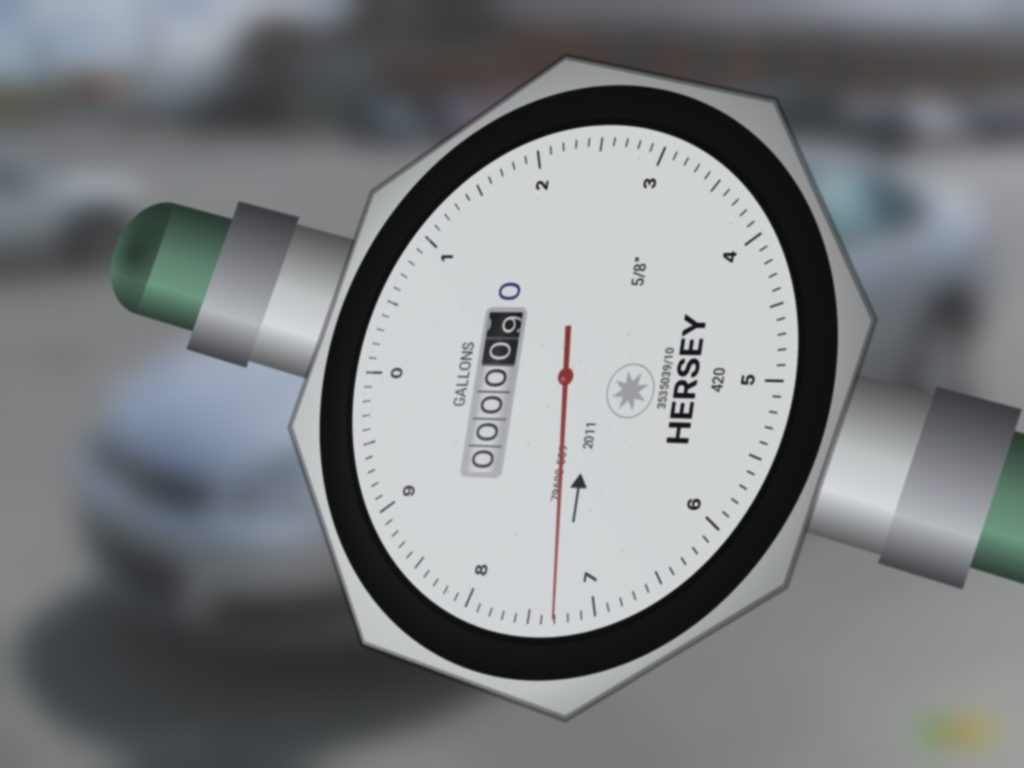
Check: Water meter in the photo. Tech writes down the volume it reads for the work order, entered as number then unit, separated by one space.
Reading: 87.3 gal
